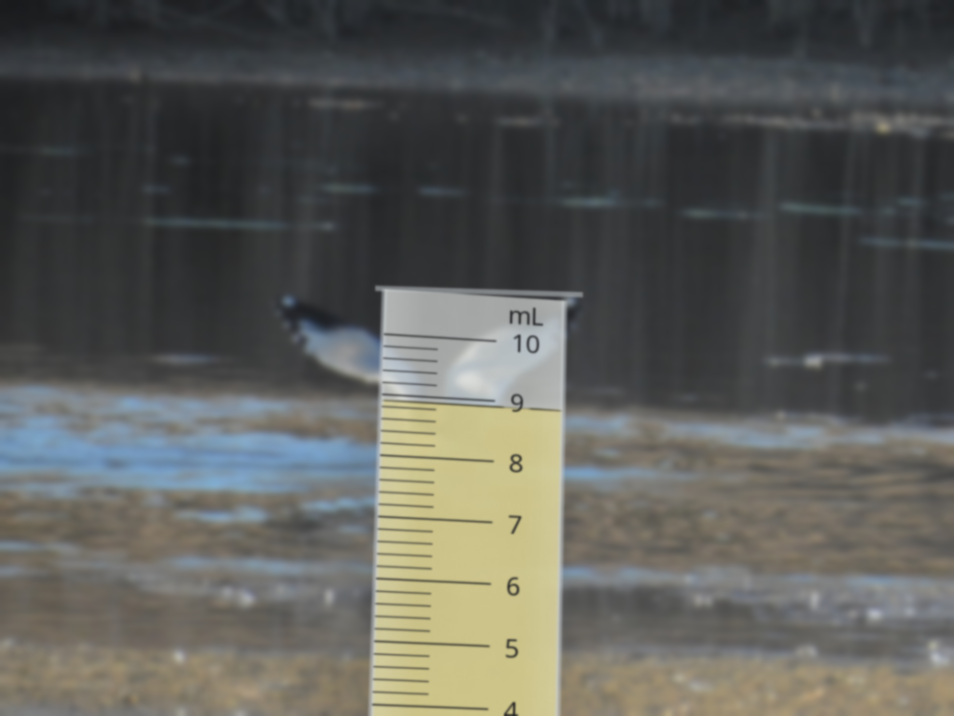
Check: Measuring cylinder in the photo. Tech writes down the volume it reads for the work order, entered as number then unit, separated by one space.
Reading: 8.9 mL
